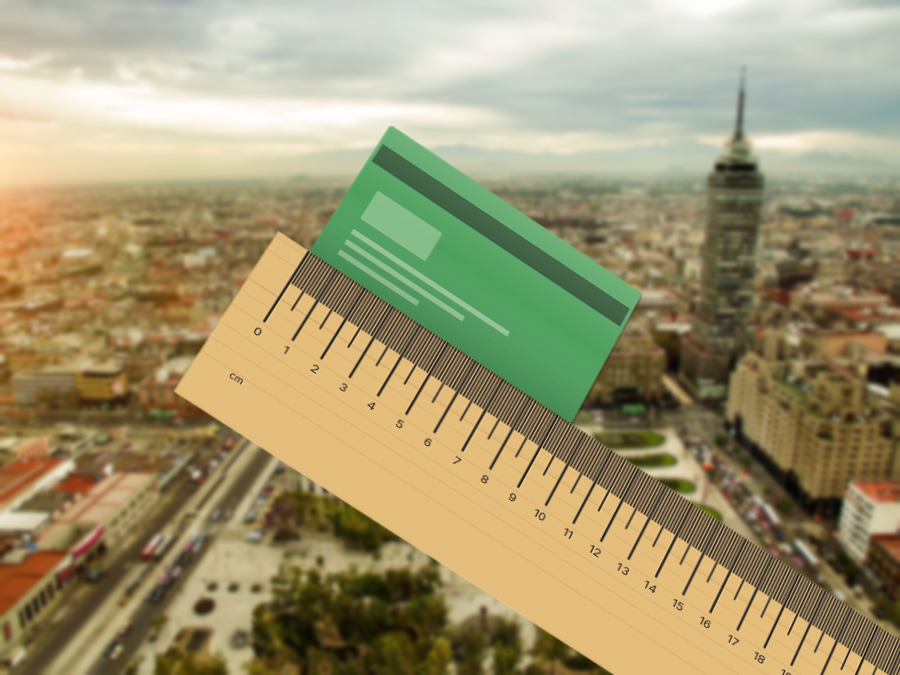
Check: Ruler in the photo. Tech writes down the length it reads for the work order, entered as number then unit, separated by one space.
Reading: 9.5 cm
